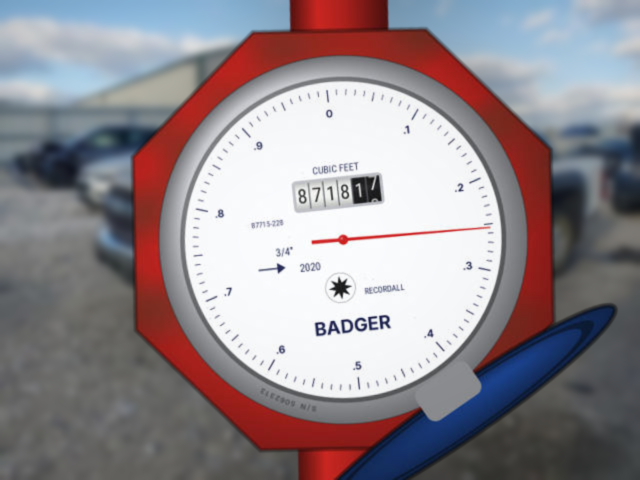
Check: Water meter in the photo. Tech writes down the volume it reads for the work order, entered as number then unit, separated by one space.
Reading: 871817.25 ft³
